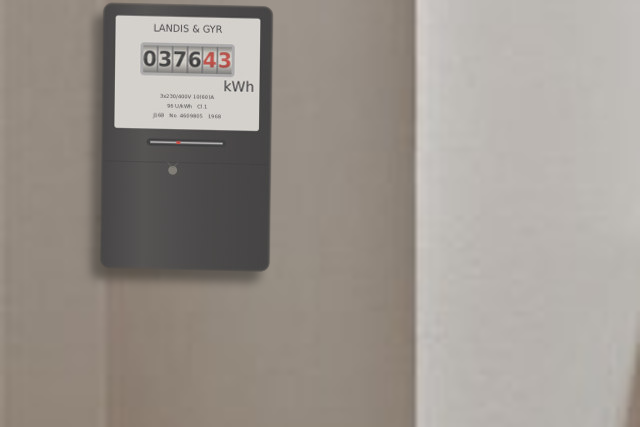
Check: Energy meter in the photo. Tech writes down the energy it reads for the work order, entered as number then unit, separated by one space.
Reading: 376.43 kWh
